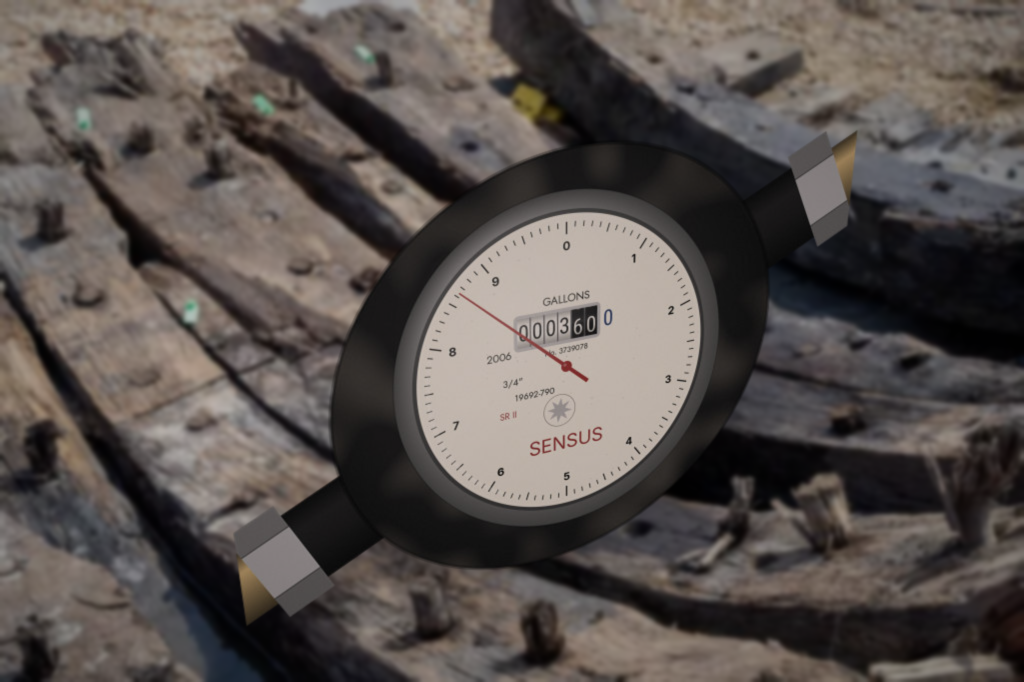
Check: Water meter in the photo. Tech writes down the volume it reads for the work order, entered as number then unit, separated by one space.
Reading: 3598.6 gal
